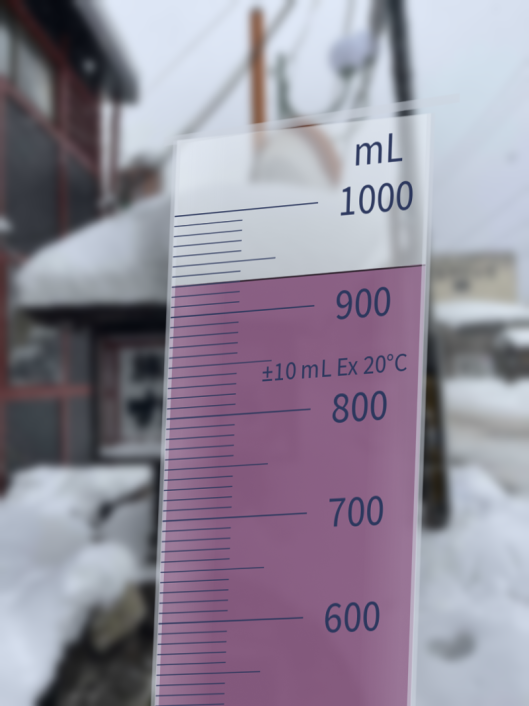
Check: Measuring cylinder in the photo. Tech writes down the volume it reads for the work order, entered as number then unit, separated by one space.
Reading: 930 mL
